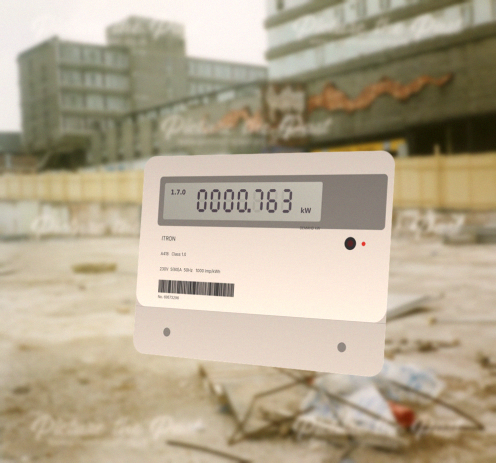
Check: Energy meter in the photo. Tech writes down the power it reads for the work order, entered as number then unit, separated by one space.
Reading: 0.763 kW
